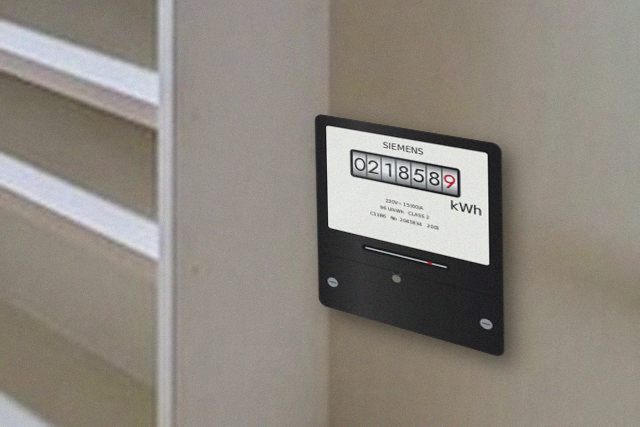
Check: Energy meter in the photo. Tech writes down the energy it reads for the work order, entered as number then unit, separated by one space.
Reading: 21858.9 kWh
